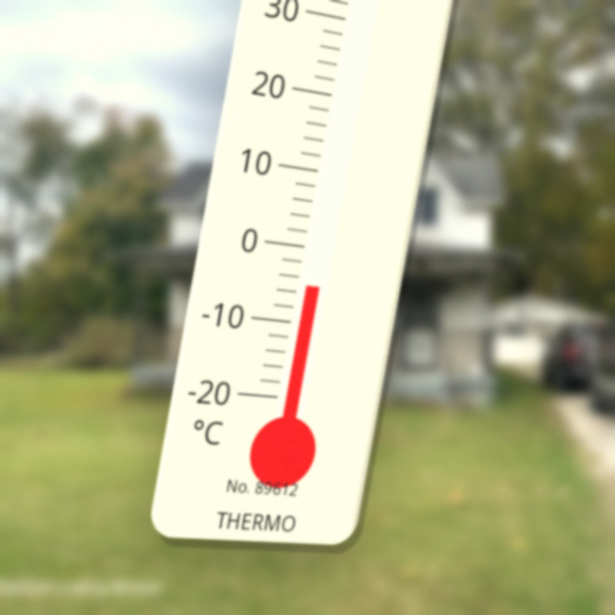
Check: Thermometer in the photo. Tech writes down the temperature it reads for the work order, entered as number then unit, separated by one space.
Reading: -5 °C
